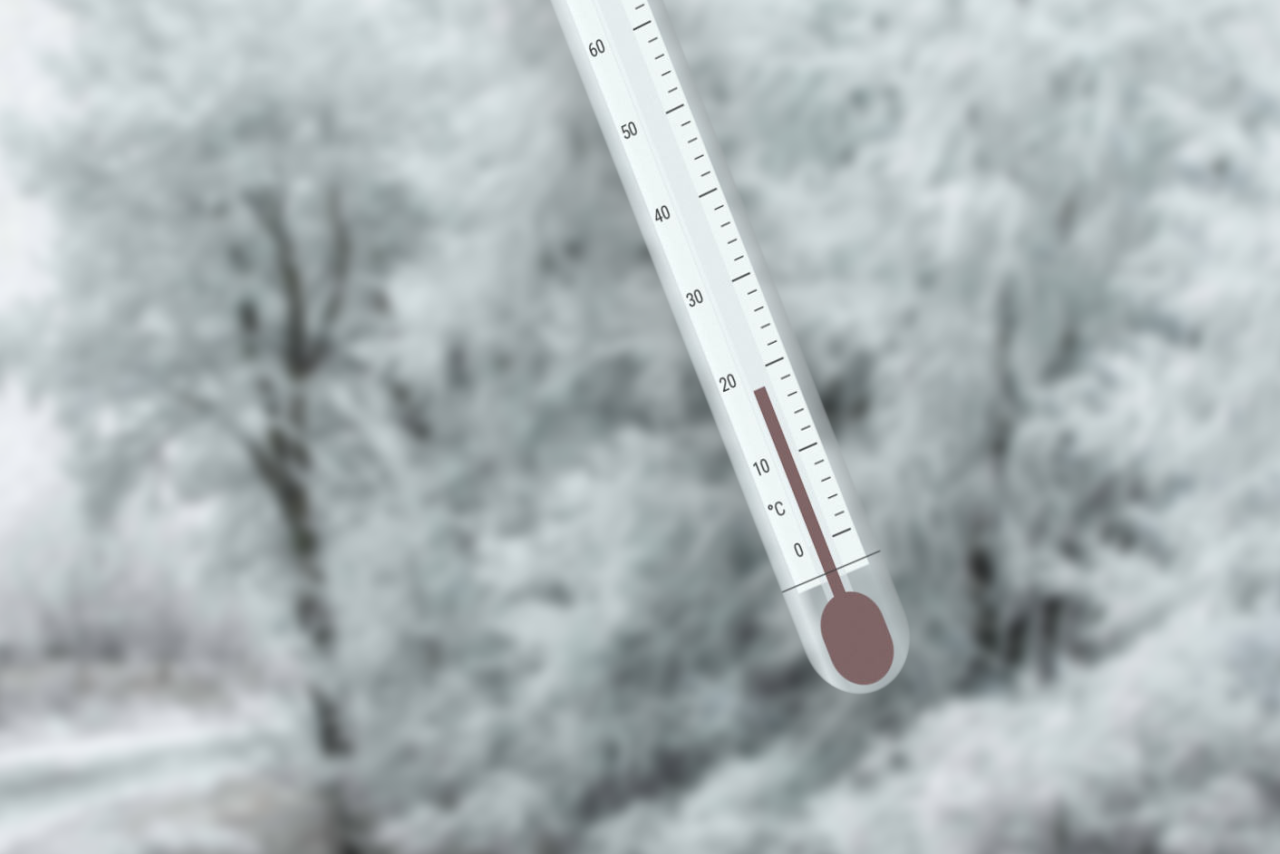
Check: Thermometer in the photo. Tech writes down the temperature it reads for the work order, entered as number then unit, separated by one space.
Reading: 18 °C
